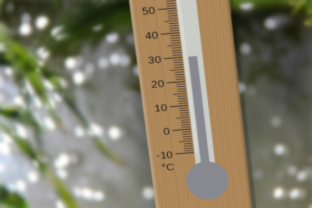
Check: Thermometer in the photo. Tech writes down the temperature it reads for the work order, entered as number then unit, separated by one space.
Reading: 30 °C
